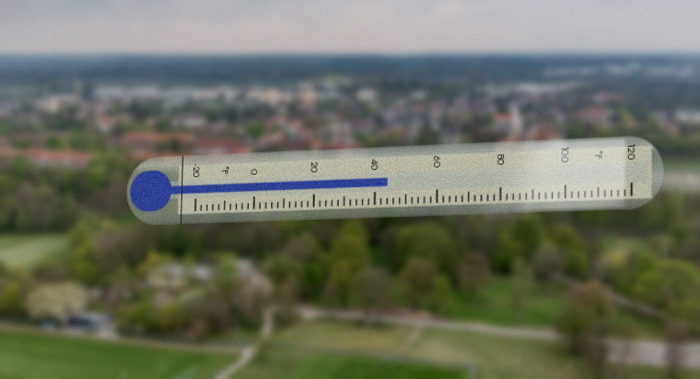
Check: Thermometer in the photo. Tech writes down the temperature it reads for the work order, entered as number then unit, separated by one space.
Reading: 44 °F
